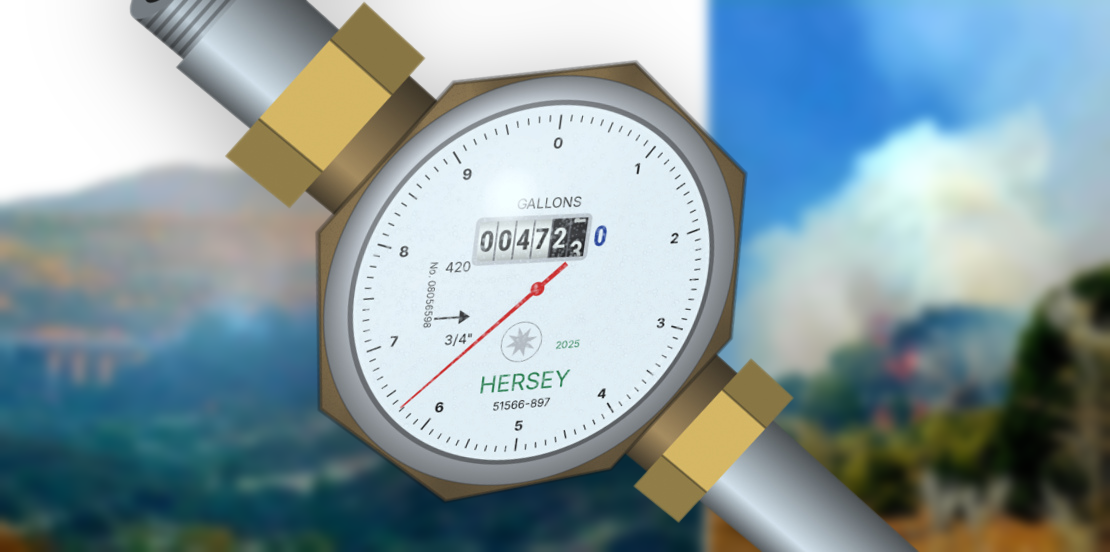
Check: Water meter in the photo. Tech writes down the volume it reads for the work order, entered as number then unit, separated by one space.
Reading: 47226.3 gal
